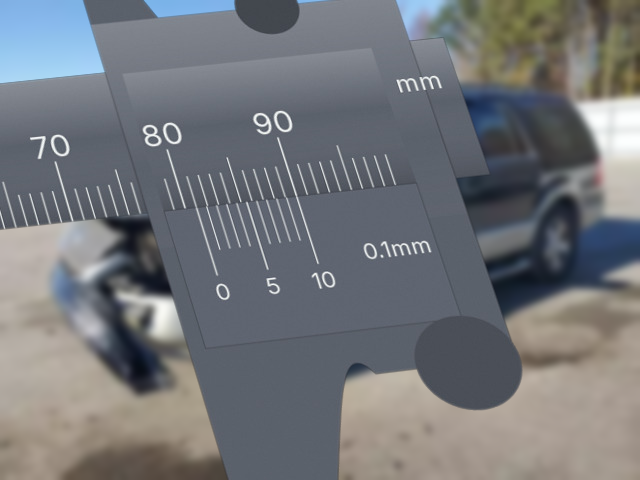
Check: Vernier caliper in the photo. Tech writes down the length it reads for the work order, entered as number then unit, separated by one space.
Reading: 81.0 mm
